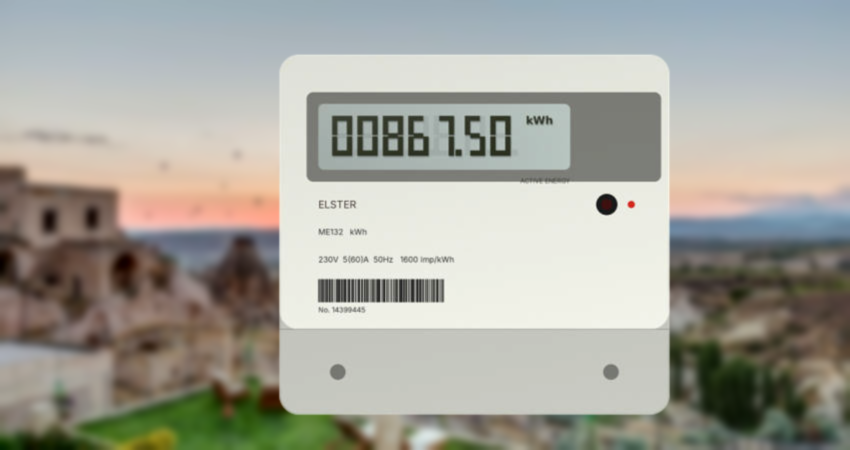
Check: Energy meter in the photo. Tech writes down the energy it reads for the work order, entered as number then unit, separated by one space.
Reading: 867.50 kWh
